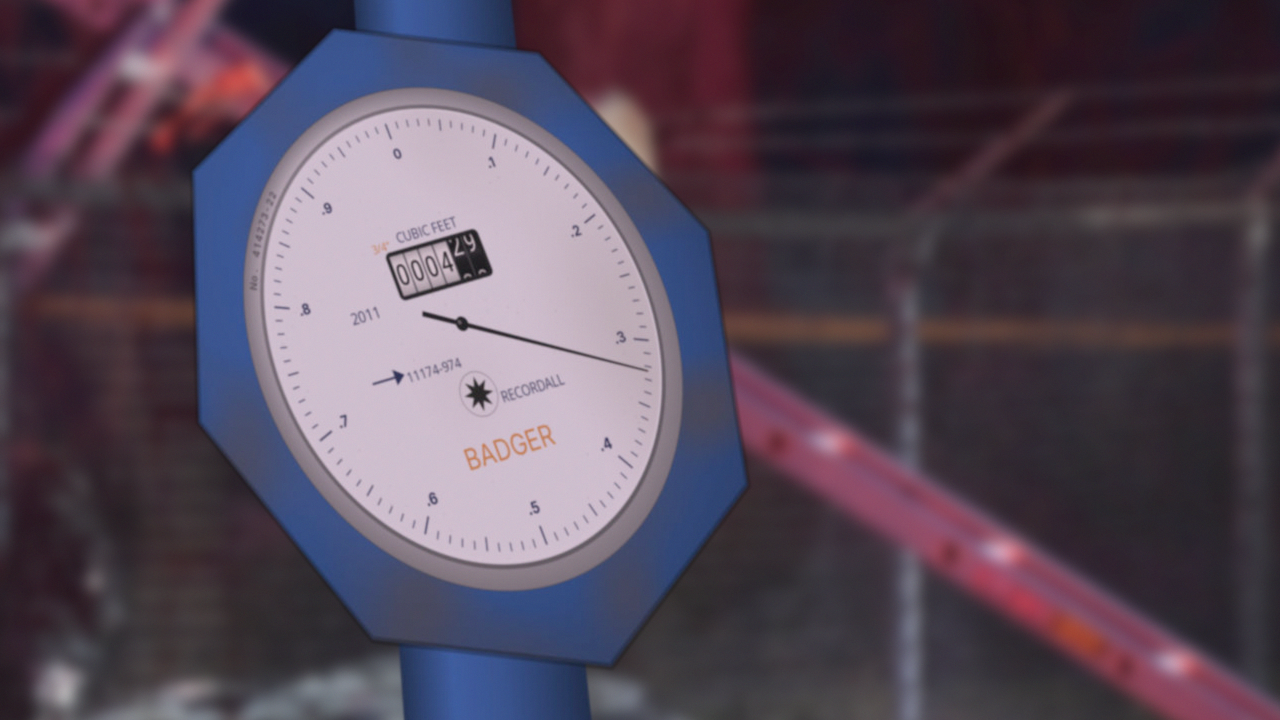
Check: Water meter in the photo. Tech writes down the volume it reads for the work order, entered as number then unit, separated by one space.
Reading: 429.32 ft³
